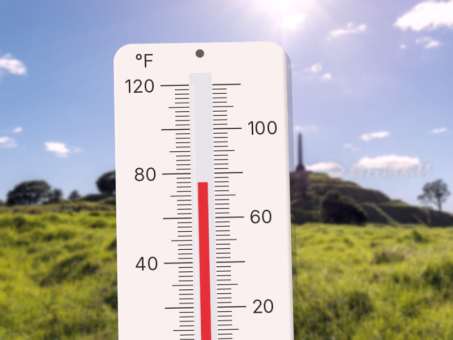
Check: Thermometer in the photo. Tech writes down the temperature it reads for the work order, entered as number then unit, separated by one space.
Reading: 76 °F
